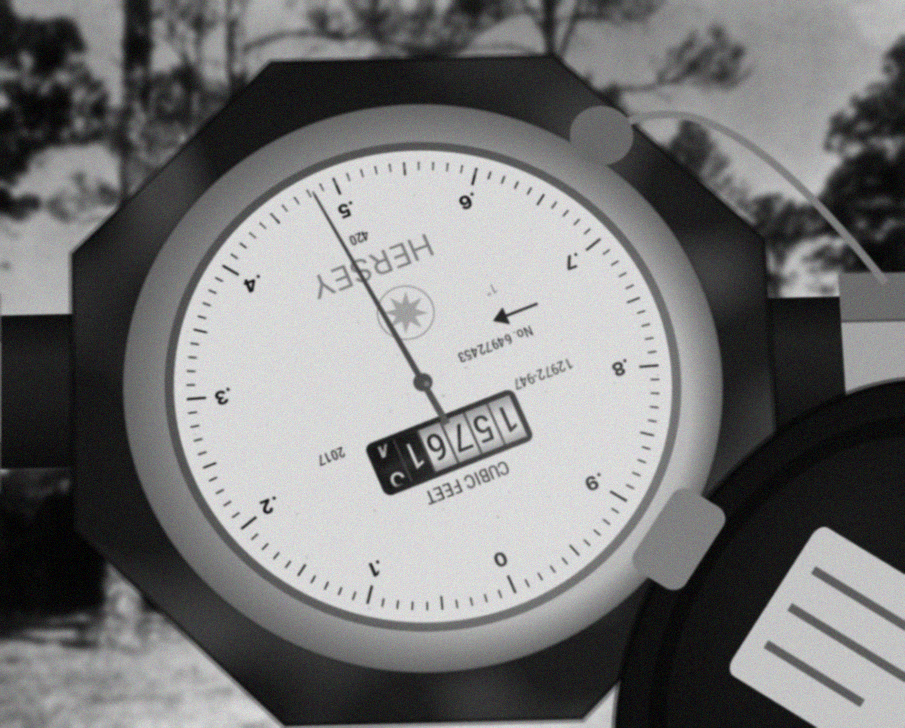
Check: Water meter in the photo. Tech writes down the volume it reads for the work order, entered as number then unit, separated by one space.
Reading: 157613.48 ft³
